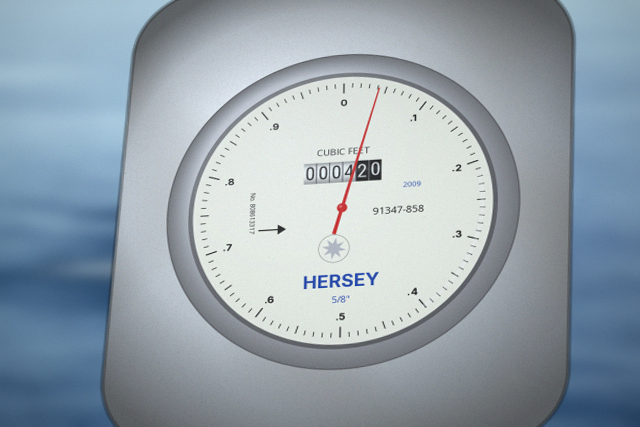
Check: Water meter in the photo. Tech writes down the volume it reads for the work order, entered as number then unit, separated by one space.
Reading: 420.04 ft³
